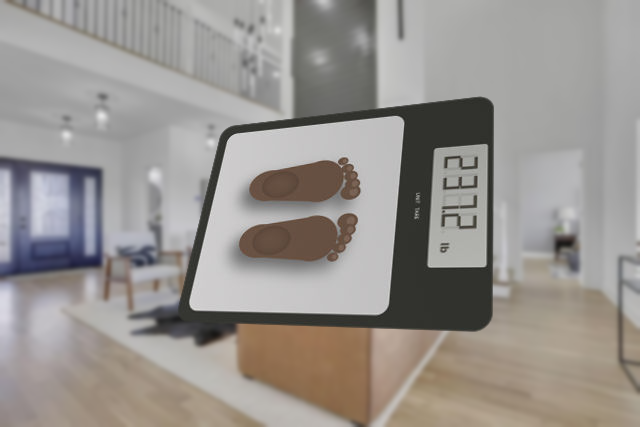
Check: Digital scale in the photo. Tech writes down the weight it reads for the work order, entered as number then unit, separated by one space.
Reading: 237.2 lb
